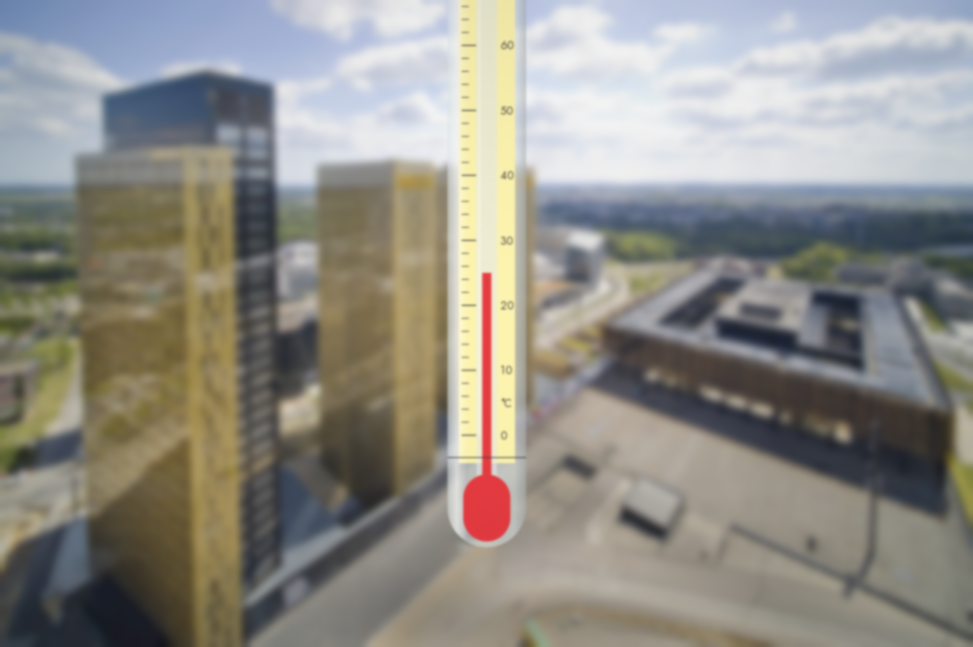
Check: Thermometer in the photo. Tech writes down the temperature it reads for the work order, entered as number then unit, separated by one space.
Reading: 25 °C
